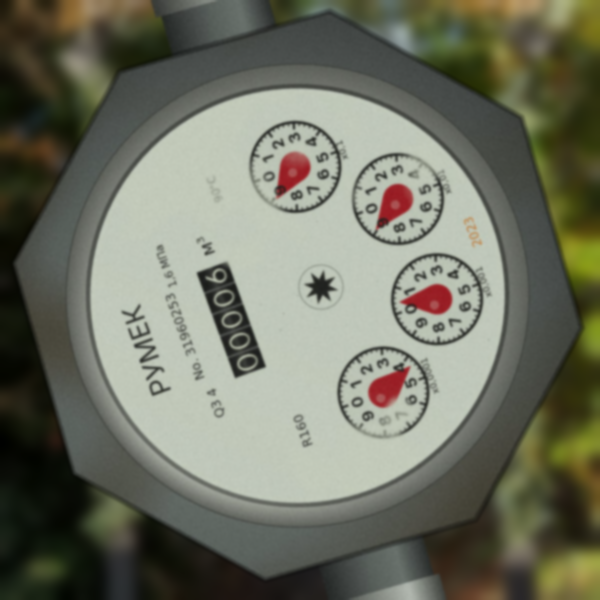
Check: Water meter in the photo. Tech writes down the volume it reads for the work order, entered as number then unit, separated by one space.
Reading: 6.8904 m³
